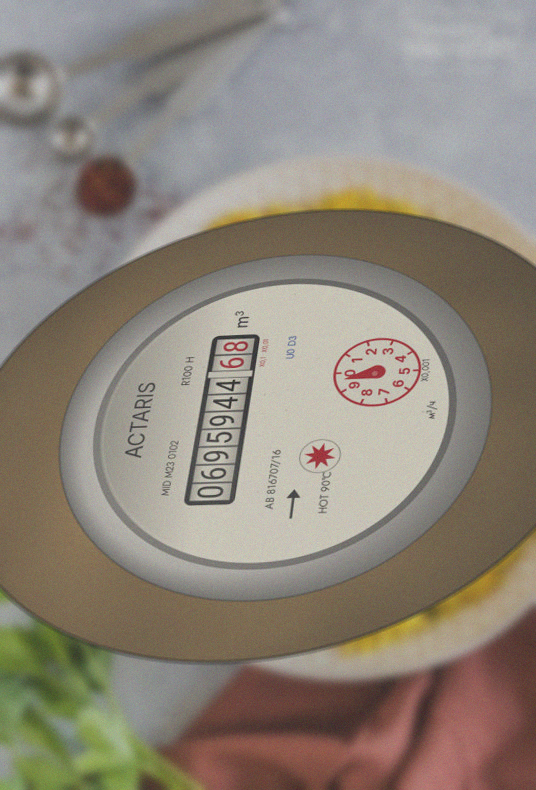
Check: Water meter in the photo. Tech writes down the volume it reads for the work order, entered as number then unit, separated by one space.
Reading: 695944.679 m³
